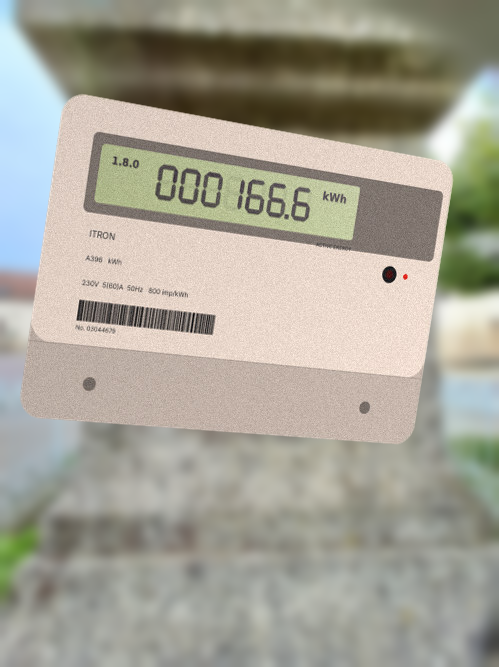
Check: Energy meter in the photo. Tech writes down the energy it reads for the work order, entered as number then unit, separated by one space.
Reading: 166.6 kWh
